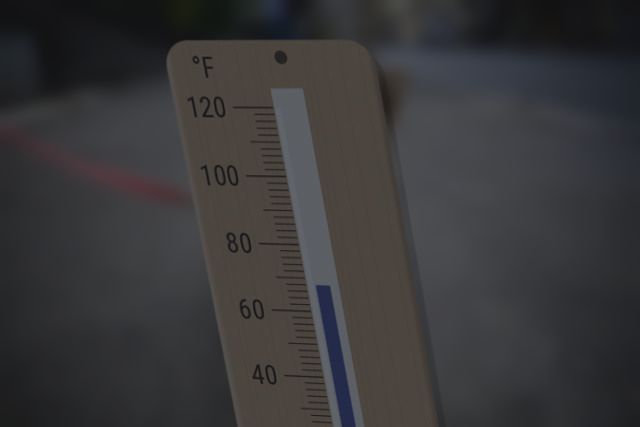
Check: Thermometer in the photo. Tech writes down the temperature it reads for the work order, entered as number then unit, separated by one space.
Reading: 68 °F
